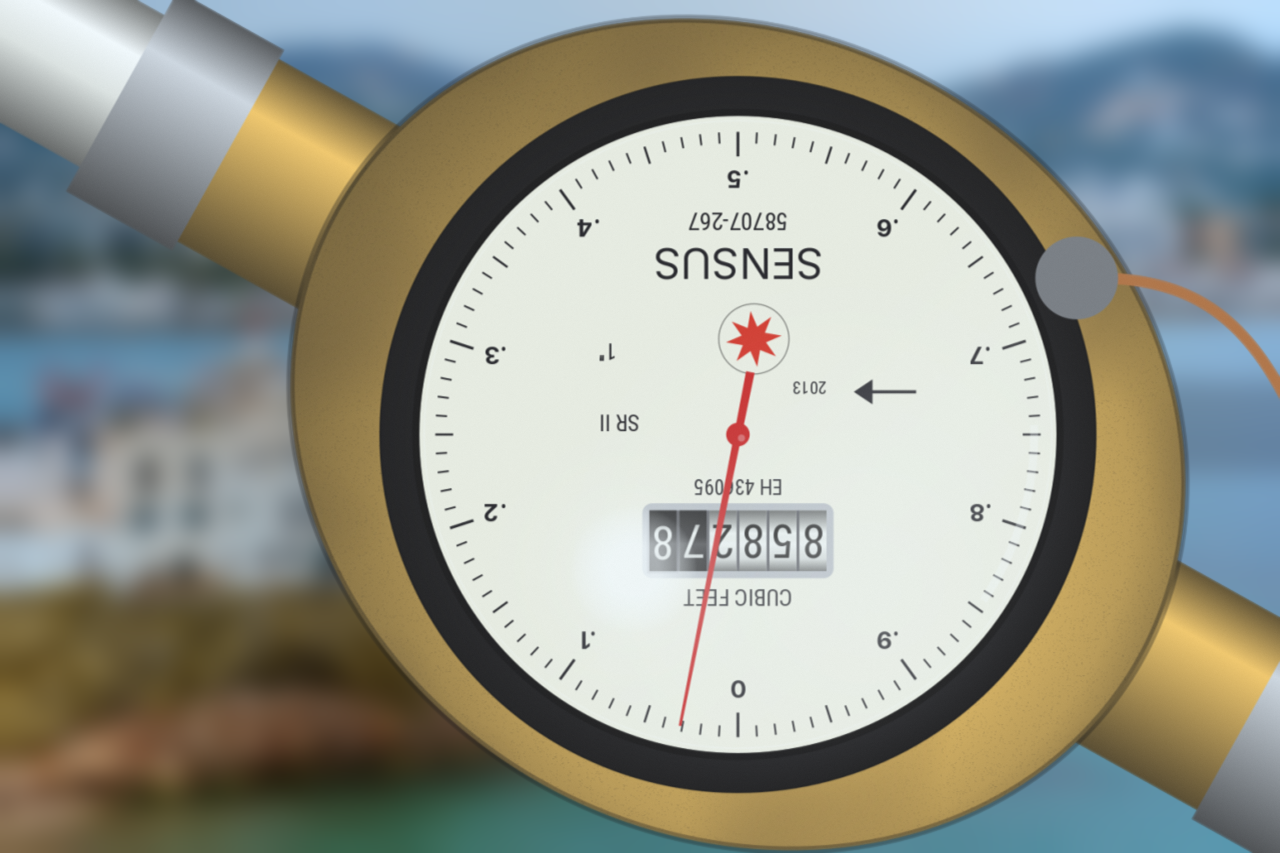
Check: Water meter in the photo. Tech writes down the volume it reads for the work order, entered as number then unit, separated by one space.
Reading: 858278.03 ft³
